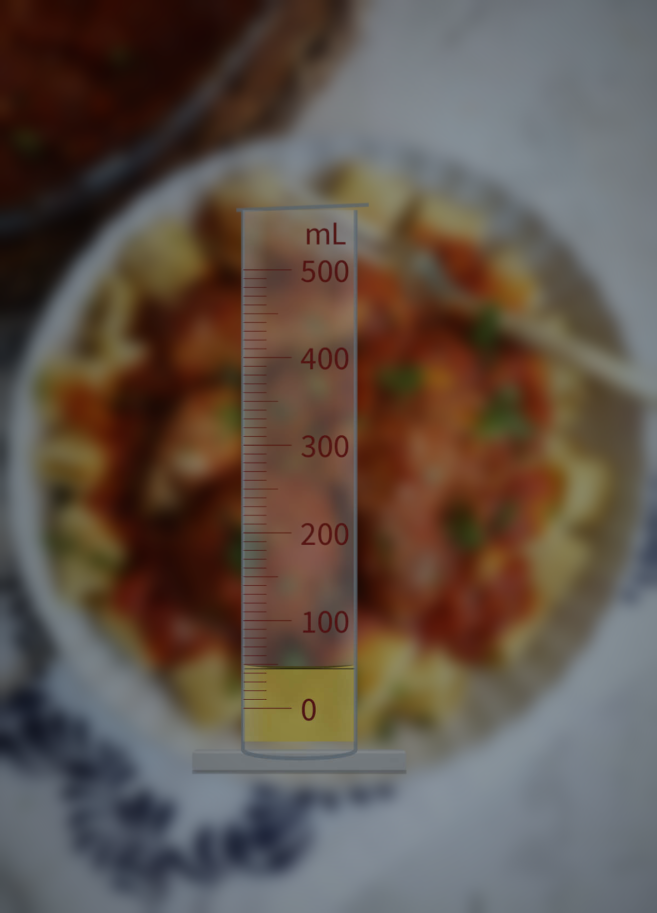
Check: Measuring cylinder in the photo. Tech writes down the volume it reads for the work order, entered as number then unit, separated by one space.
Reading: 45 mL
